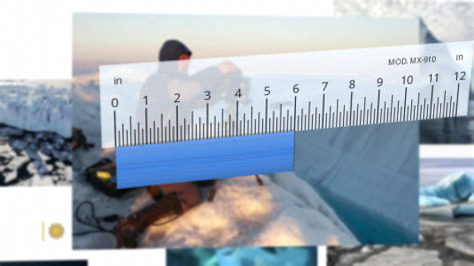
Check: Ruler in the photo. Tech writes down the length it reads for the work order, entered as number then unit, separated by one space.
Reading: 6 in
